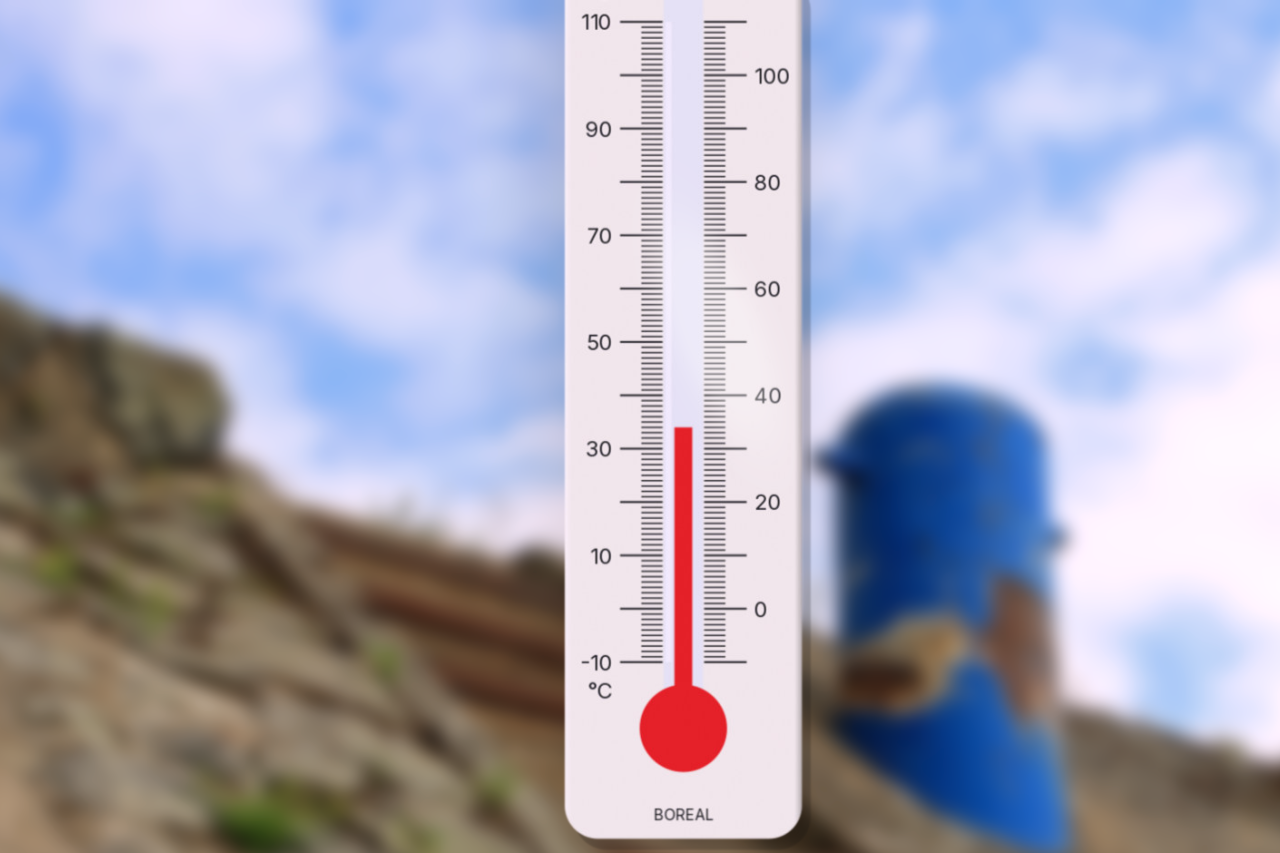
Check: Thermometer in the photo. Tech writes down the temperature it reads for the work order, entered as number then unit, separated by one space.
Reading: 34 °C
